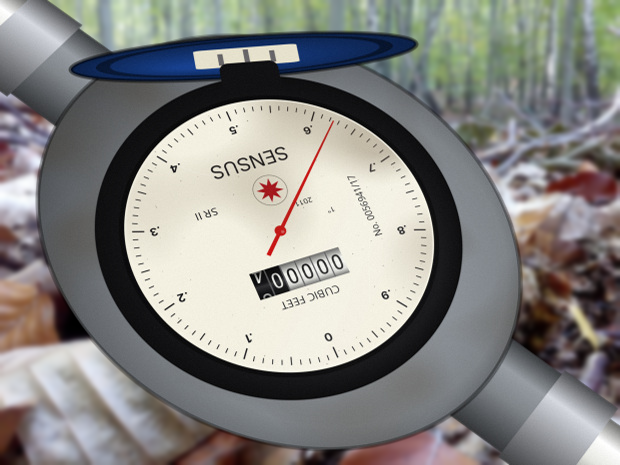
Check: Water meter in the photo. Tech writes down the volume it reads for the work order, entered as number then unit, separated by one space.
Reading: 3.62 ft³
